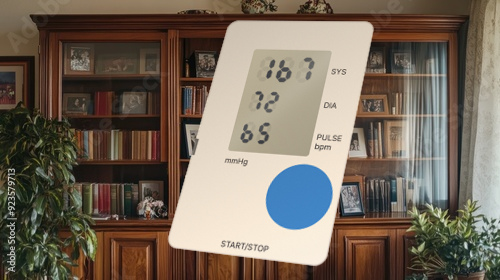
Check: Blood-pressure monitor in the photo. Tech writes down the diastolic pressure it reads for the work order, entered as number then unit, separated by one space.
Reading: 72 mmHg
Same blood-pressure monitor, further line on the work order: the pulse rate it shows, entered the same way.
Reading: 65 bpm
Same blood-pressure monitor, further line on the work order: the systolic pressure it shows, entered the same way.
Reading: 167 mmHg
